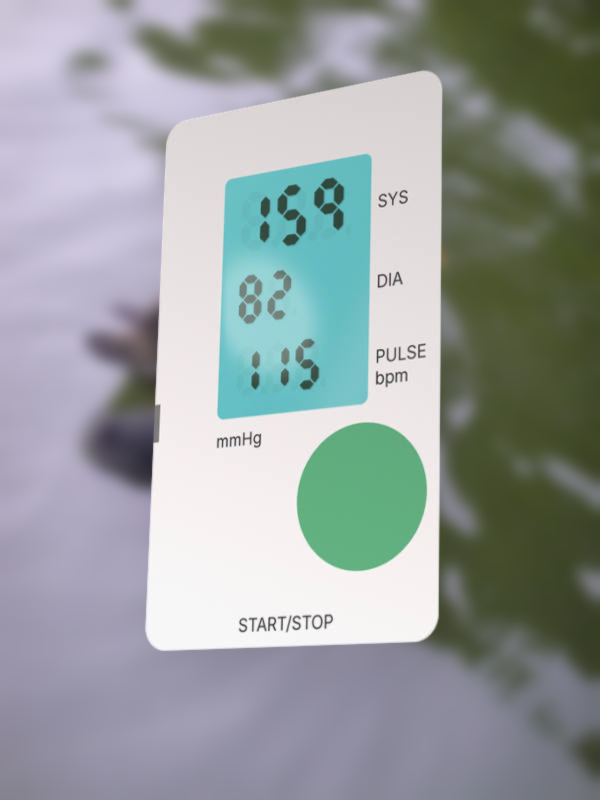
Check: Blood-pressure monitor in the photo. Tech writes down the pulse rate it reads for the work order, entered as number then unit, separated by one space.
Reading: 115 bpm
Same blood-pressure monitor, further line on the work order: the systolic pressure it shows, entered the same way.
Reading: 159 mmHg
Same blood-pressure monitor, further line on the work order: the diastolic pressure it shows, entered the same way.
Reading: 82 mmHg
